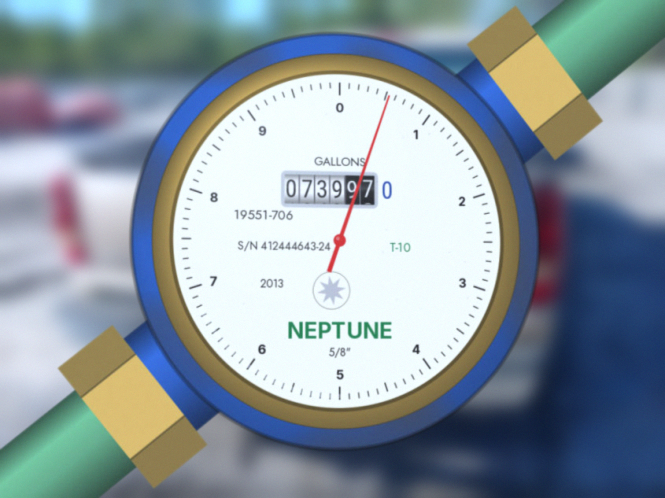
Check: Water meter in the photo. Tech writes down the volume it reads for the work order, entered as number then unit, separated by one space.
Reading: 739970.5 gal
